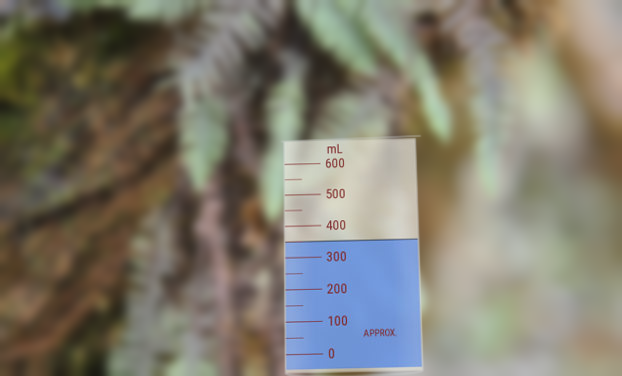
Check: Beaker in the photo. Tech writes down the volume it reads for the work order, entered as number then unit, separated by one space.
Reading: 350 mL
